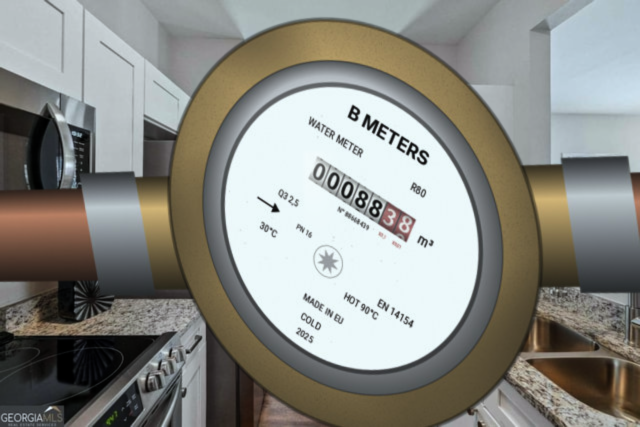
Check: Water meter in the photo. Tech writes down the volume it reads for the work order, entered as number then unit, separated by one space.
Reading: 88.38 m³
